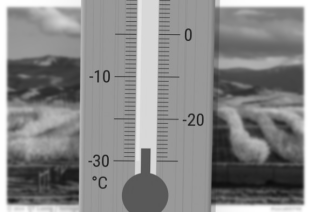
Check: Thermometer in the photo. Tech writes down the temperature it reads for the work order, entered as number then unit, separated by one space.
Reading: -27 °C
